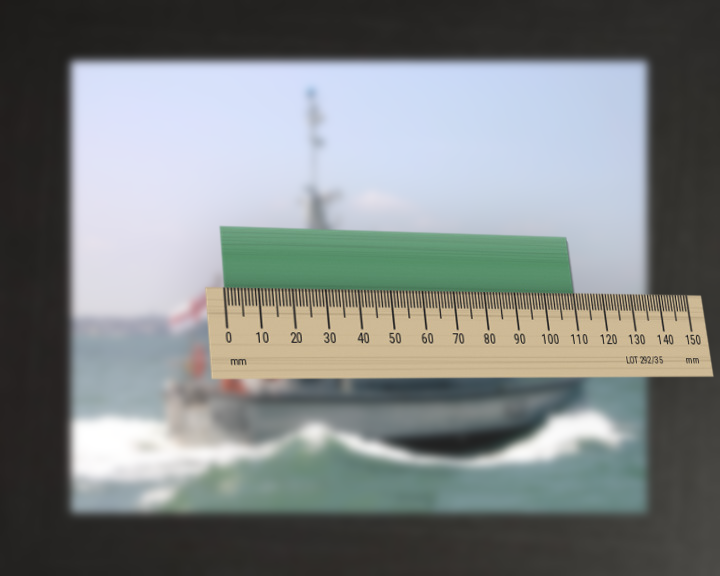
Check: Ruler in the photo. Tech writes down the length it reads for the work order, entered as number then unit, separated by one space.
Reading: 110 mm
